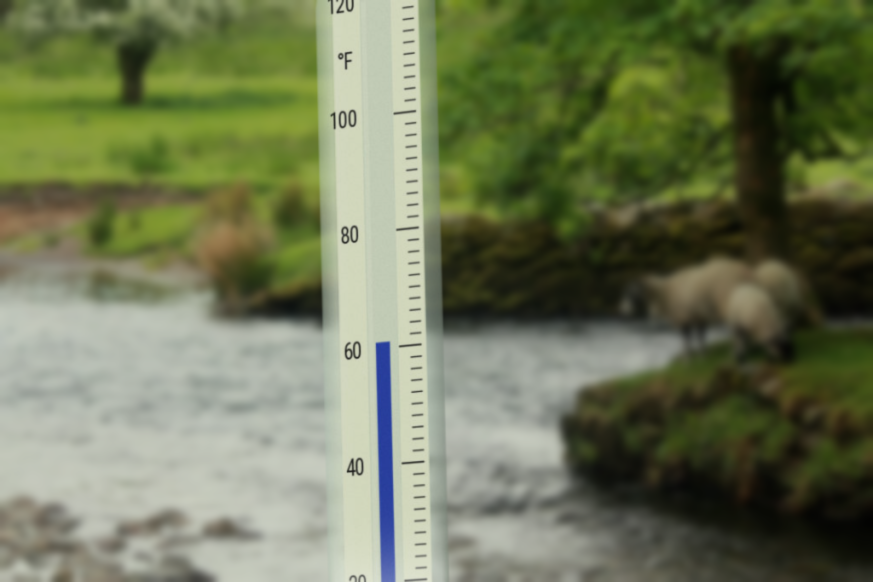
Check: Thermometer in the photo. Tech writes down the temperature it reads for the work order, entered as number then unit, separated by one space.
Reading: 61 °F
